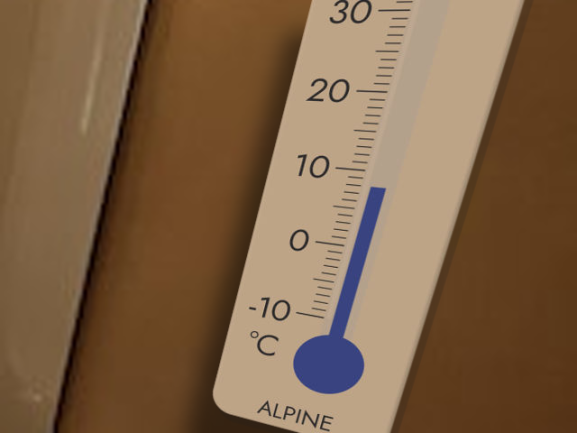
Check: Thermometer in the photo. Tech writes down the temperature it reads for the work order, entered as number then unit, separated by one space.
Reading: 8 °C
